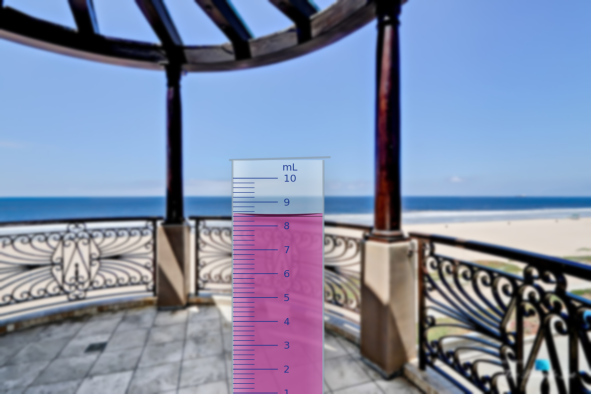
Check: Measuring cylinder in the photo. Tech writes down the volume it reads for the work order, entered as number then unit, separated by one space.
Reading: 8.4 mL
